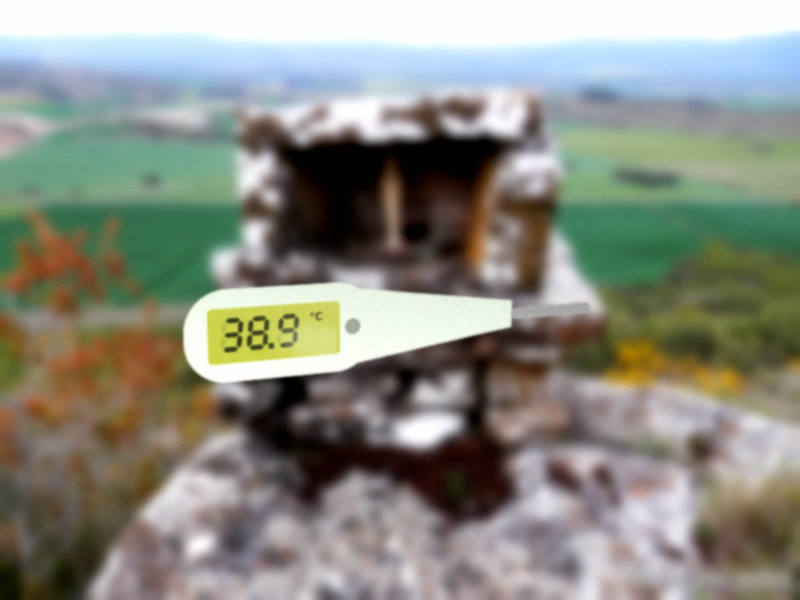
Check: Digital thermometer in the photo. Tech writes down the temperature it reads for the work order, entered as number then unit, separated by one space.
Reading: 38.9 °C
